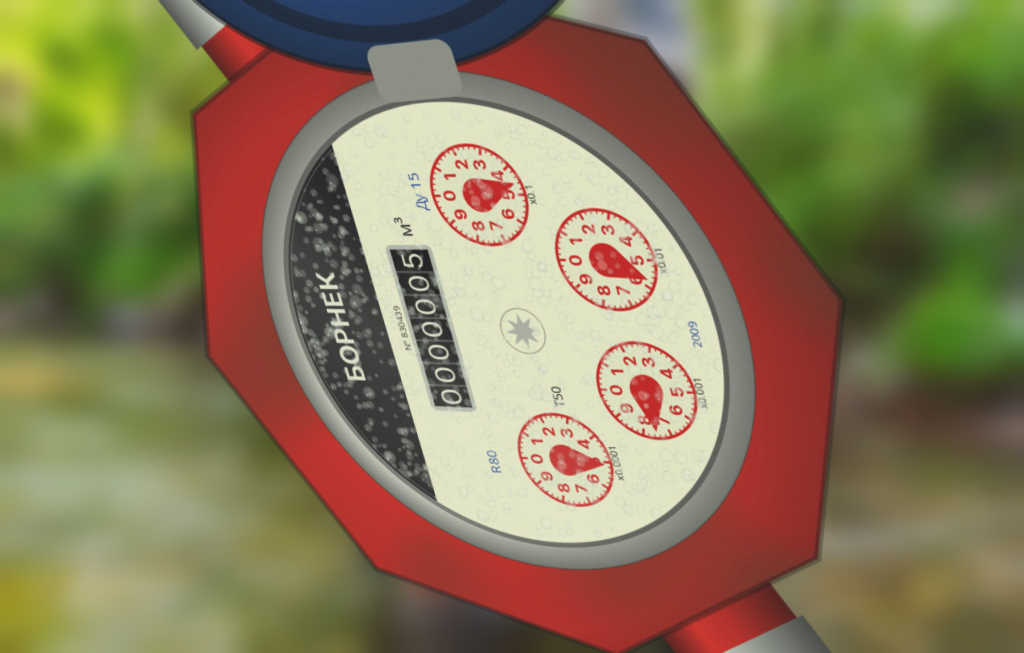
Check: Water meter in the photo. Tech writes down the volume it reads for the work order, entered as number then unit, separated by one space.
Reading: 5.4575 m³
